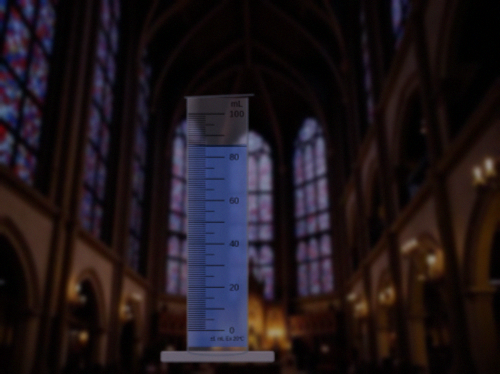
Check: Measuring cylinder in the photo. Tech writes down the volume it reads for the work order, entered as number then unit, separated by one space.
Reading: 85 mL
